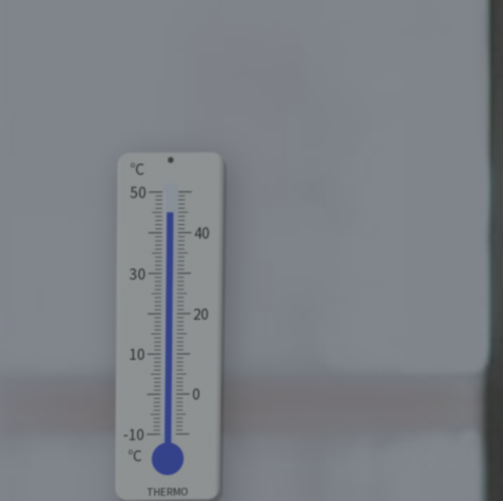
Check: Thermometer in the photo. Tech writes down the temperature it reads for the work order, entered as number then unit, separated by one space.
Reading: 45 °C
